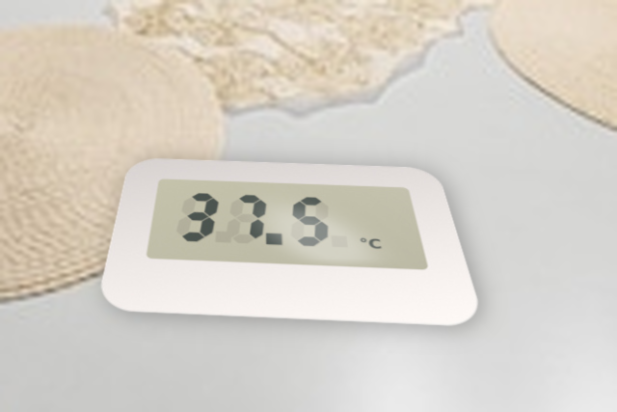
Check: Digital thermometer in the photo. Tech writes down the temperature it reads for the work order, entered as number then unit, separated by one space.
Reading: 37.5 °C
